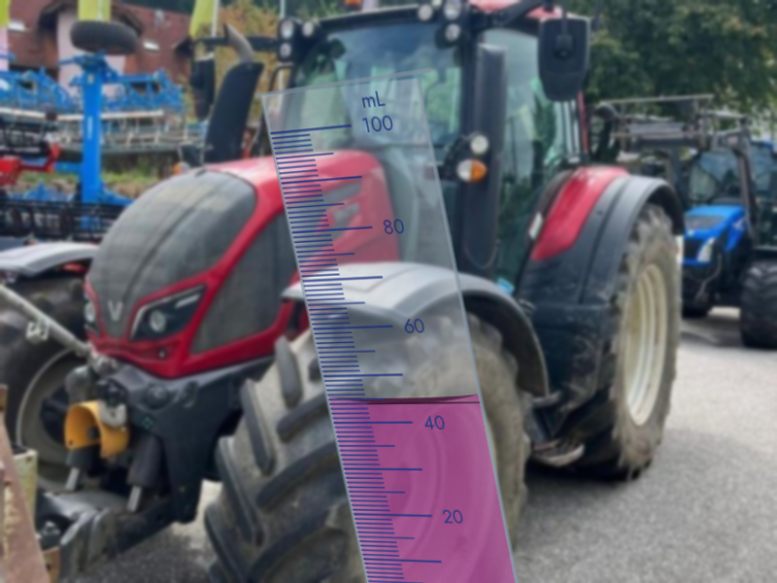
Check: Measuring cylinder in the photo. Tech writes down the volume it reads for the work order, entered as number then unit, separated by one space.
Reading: 44 mL
